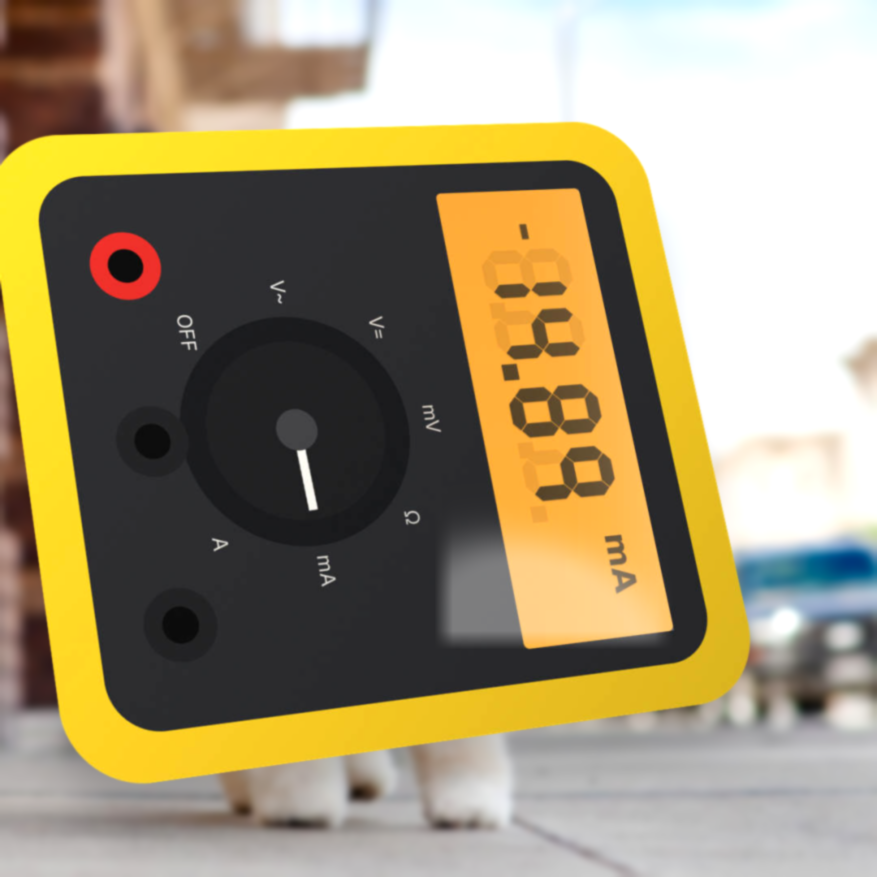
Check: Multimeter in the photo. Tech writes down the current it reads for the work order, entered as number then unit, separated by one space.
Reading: -14.89 mA
